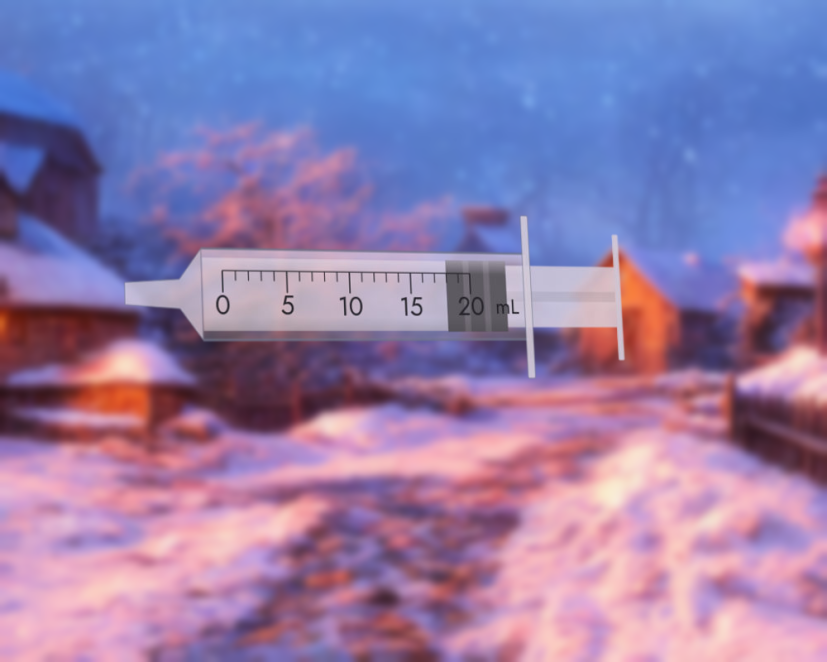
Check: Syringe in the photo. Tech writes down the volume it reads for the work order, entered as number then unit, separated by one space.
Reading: 18 mL
